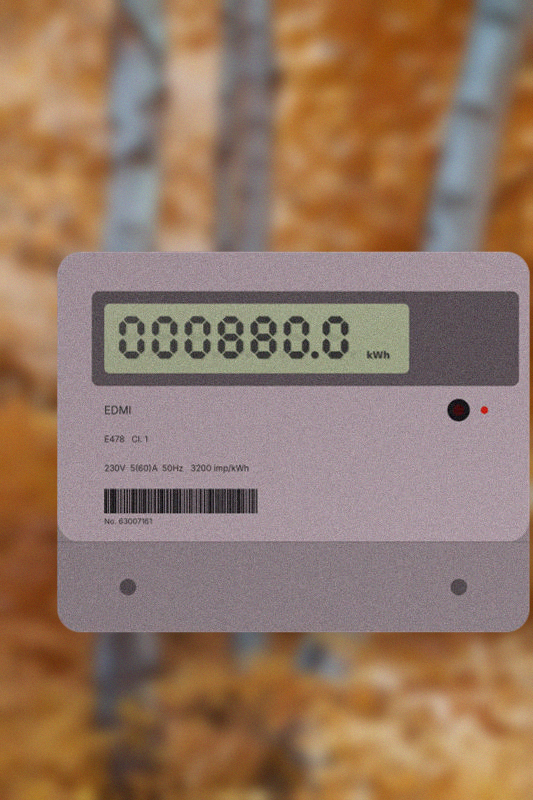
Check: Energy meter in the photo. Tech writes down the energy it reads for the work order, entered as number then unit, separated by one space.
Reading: 880.0 kWh
